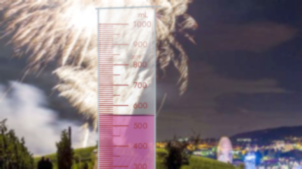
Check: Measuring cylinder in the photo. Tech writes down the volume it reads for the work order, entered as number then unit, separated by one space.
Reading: 550 mL
